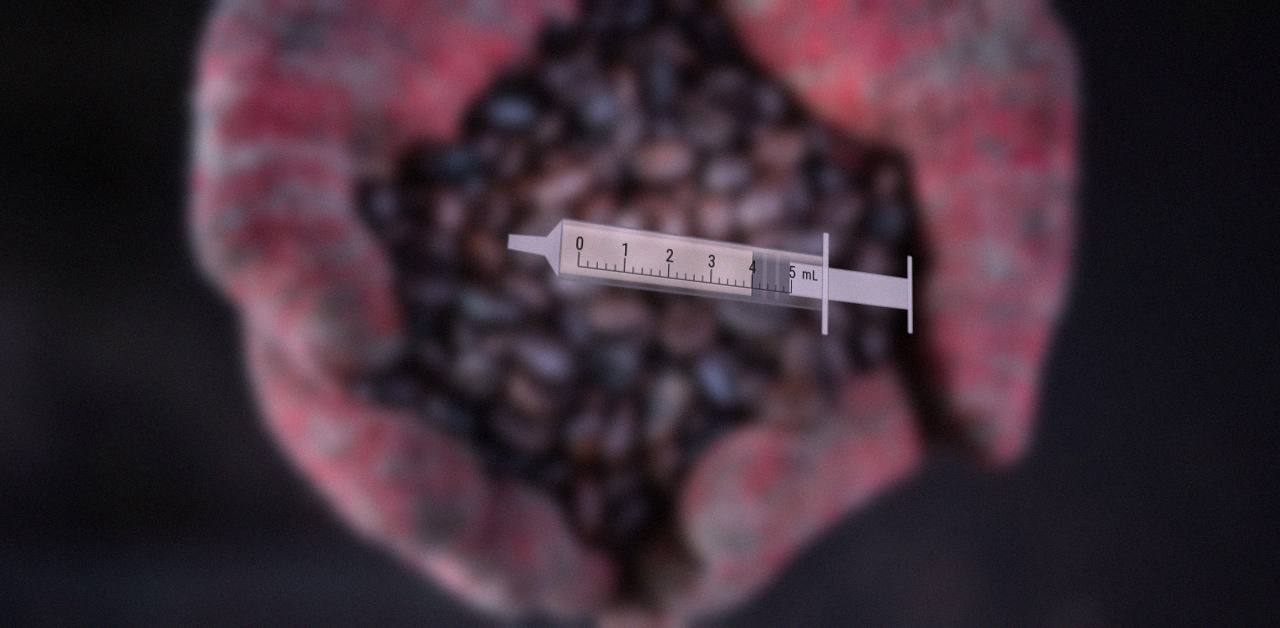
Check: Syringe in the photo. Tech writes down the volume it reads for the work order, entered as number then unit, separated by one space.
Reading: 4 mL
